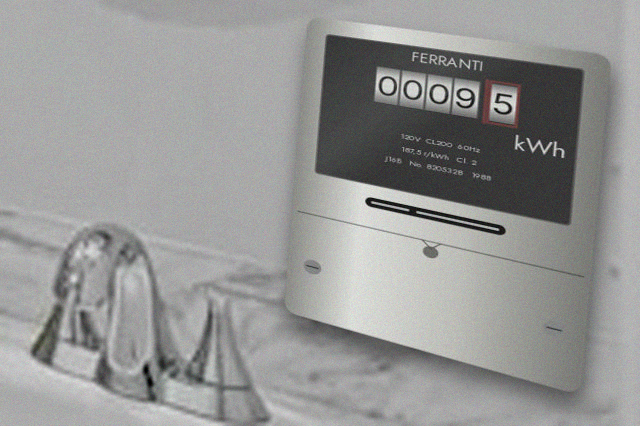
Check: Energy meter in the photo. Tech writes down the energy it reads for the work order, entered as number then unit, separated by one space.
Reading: 9.5 kWh
